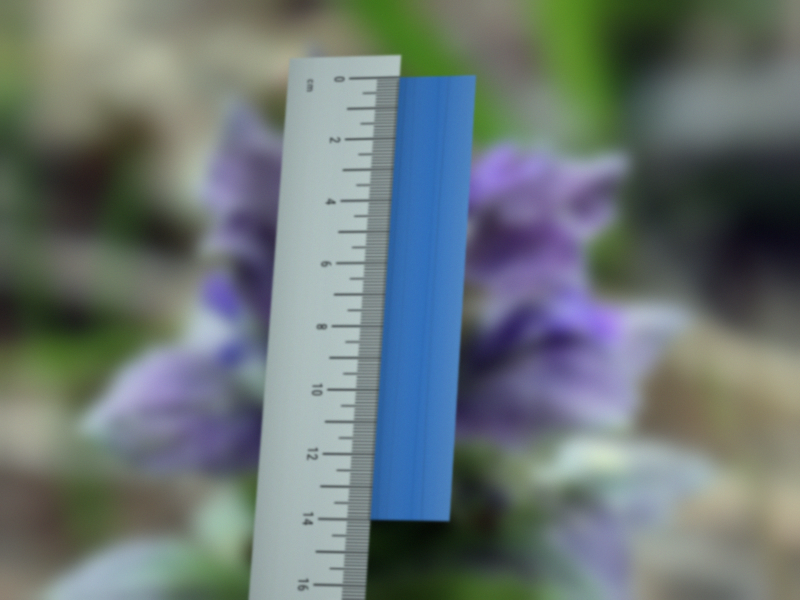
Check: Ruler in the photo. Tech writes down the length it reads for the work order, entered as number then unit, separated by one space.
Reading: 14 cm
